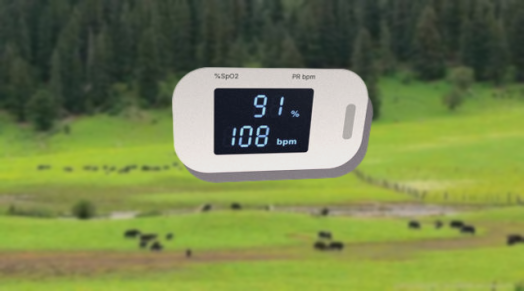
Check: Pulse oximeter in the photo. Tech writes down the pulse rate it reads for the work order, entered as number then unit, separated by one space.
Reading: 108 bpm
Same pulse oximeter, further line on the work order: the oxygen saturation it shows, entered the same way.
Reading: 91 %
